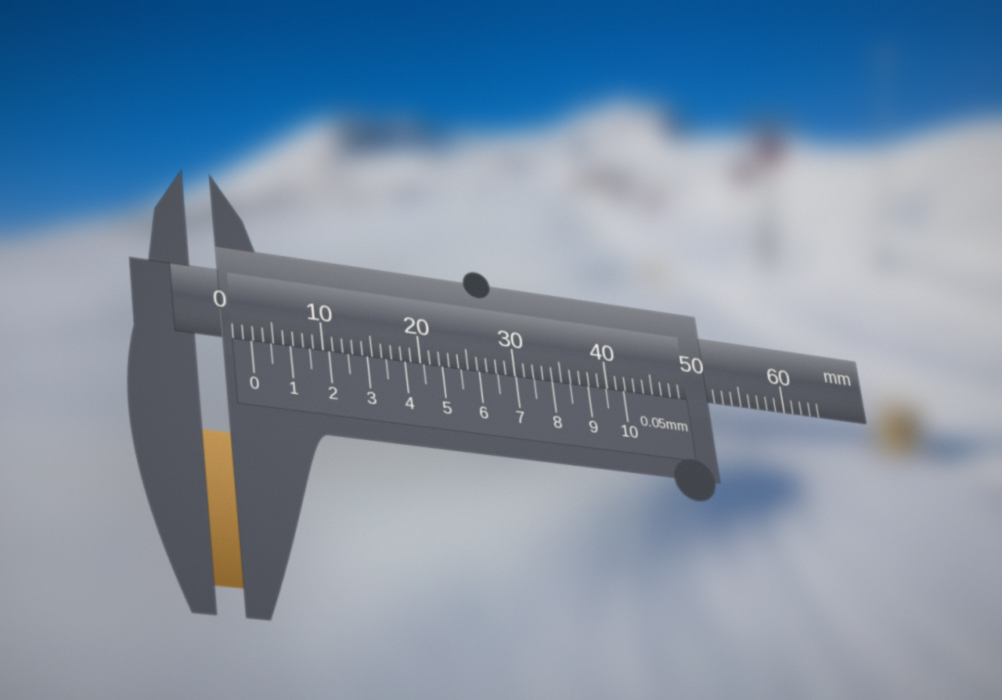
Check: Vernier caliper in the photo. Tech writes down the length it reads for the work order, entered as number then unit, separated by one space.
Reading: 2.8 mm
